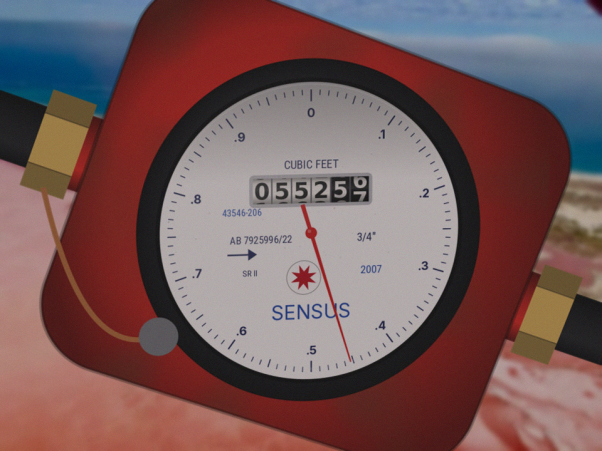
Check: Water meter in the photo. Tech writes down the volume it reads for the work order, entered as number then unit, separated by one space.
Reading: 55256.45 ft³
